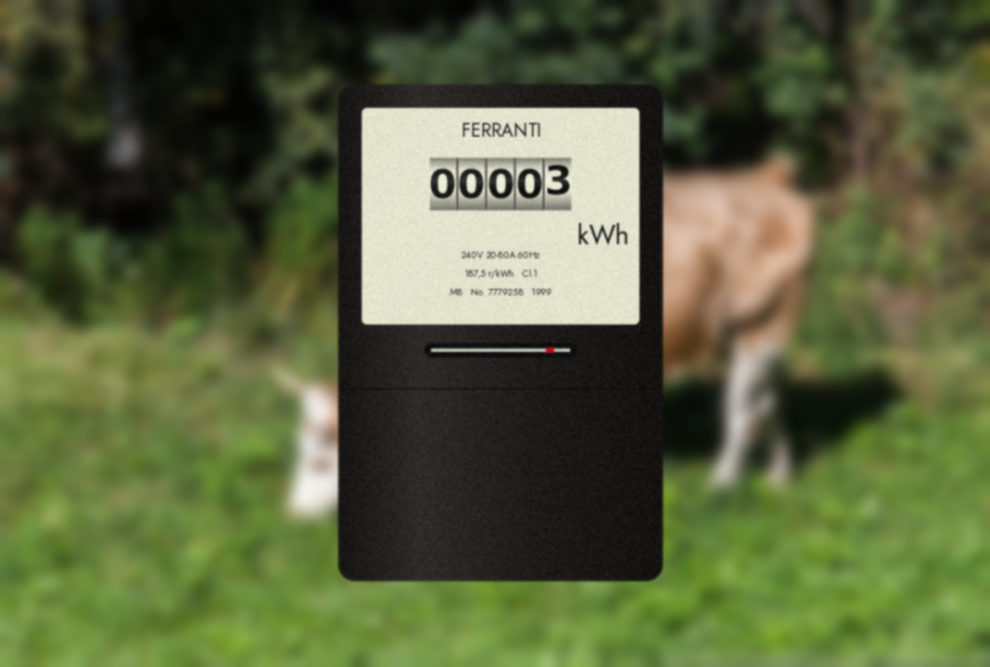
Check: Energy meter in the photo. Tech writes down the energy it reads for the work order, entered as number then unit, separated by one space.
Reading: 3 kWh
